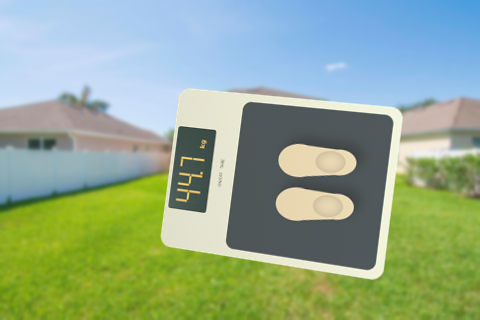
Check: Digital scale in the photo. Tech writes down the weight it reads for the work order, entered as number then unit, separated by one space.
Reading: 44.7 kg
